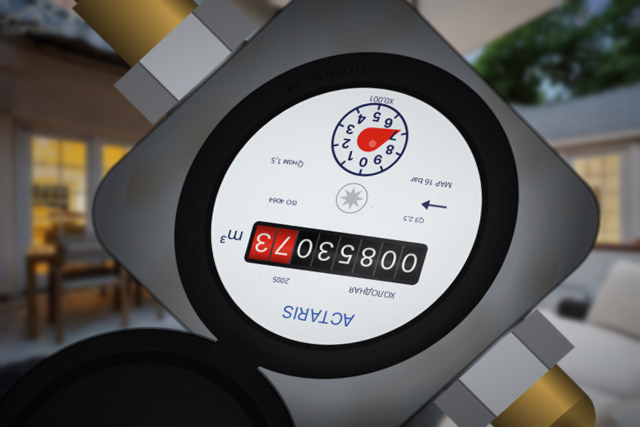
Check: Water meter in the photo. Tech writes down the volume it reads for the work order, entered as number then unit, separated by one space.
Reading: 8530.736 m³
